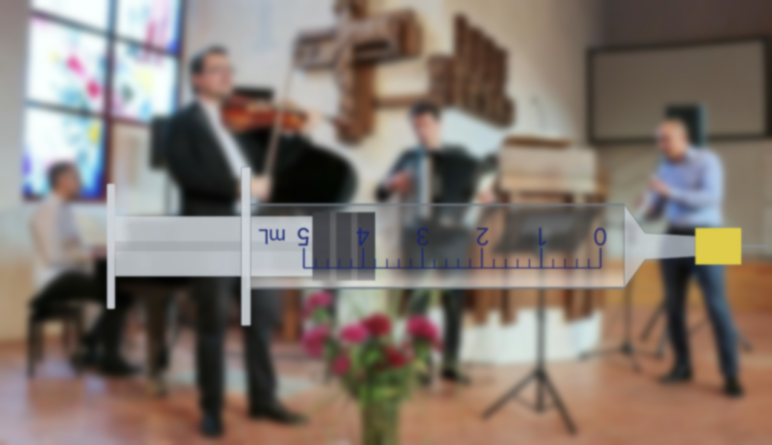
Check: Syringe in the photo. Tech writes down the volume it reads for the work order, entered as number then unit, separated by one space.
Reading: 3.8 mL
